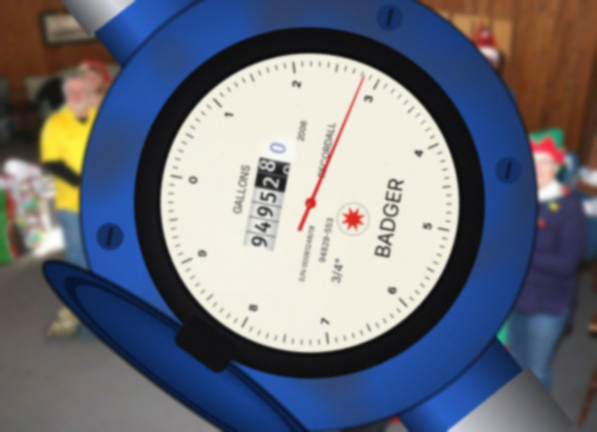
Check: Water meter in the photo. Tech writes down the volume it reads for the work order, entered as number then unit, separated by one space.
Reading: 9495282.8 gal
